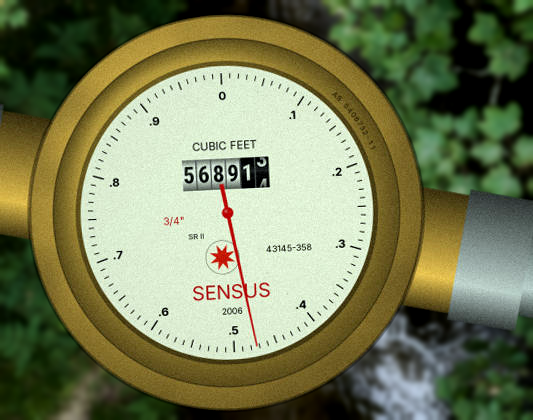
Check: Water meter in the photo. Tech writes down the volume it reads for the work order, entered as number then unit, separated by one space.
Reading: 568913.47 ft³
